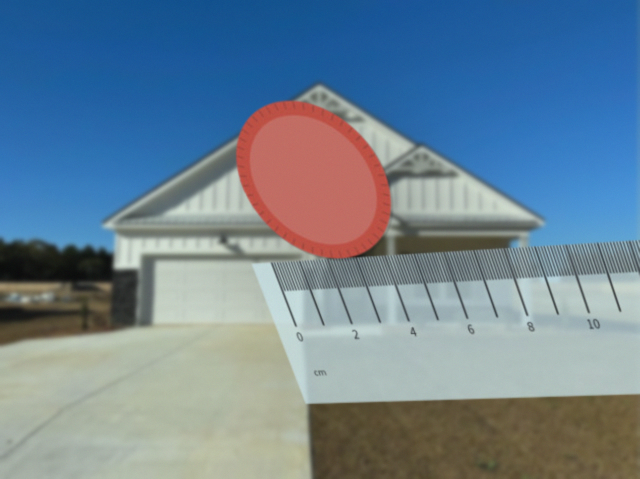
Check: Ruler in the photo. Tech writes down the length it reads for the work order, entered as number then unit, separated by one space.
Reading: 5 cm
